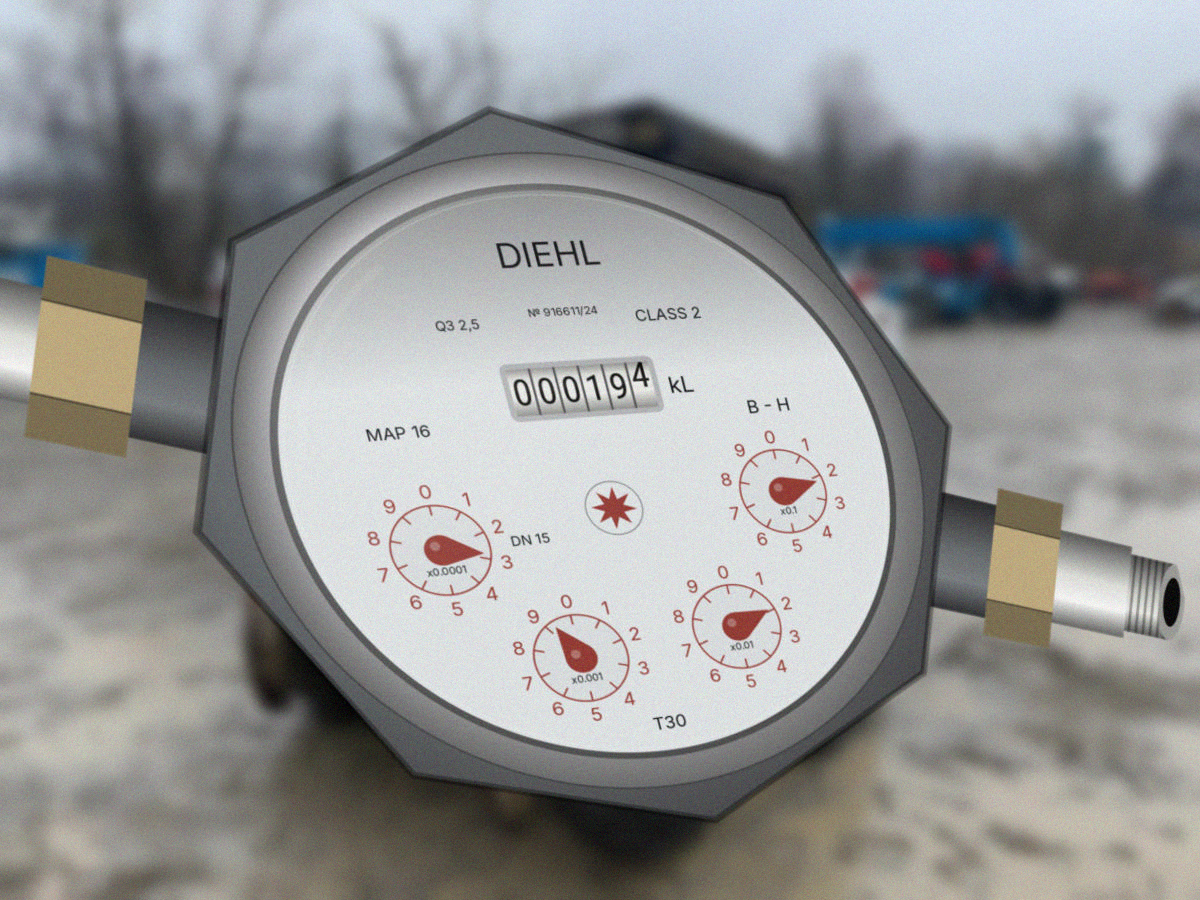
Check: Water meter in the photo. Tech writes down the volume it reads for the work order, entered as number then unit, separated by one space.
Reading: 194.2192 kL
